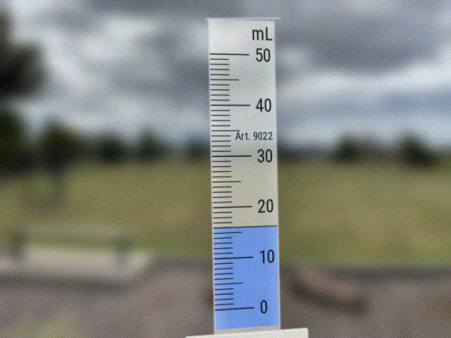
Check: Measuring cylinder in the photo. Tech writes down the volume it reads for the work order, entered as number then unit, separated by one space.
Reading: 16 mL
